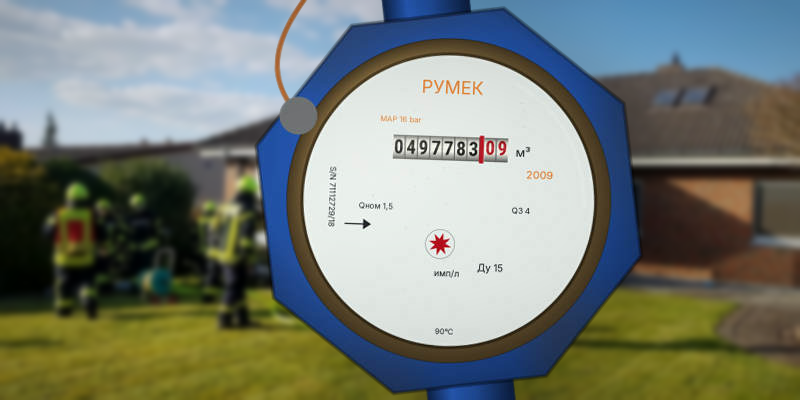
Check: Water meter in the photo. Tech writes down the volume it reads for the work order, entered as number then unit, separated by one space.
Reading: 497783.09 m³
